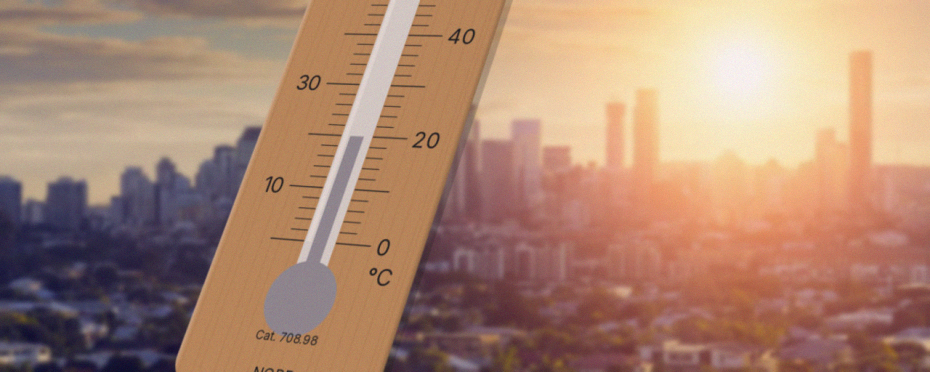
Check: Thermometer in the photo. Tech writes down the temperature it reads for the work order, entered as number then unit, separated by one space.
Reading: 20 °C
